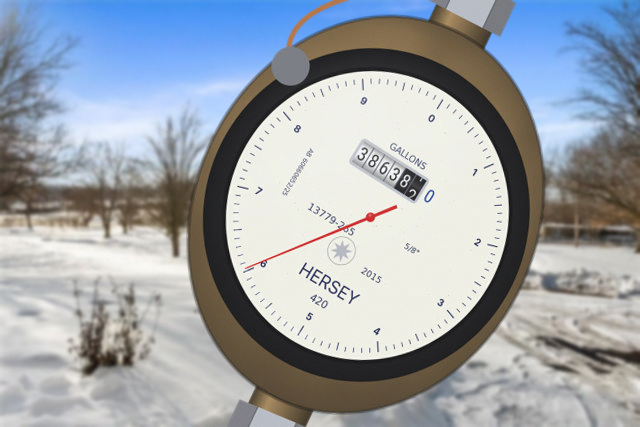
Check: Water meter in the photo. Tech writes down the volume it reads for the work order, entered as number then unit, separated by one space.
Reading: 3863816.0 gal
